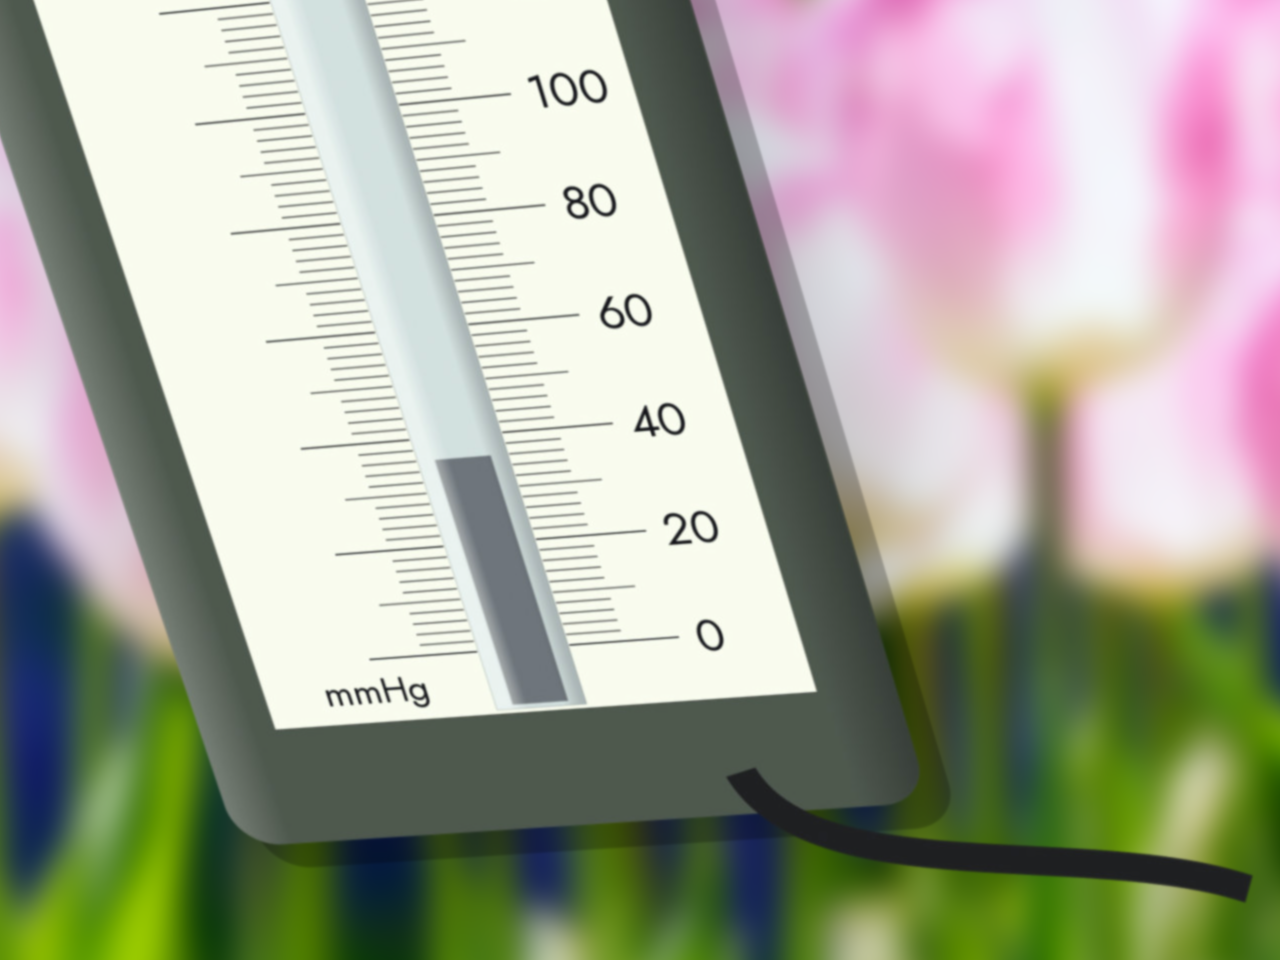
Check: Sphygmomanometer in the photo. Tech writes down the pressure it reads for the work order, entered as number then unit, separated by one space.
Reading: 36 mmHg
